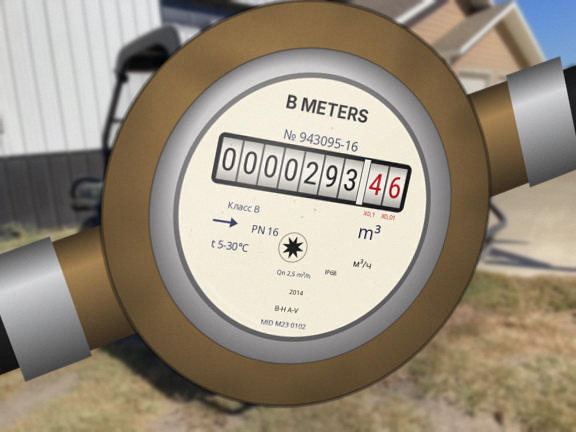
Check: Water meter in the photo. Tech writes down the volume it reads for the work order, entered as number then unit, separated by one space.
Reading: 293.46 m³
